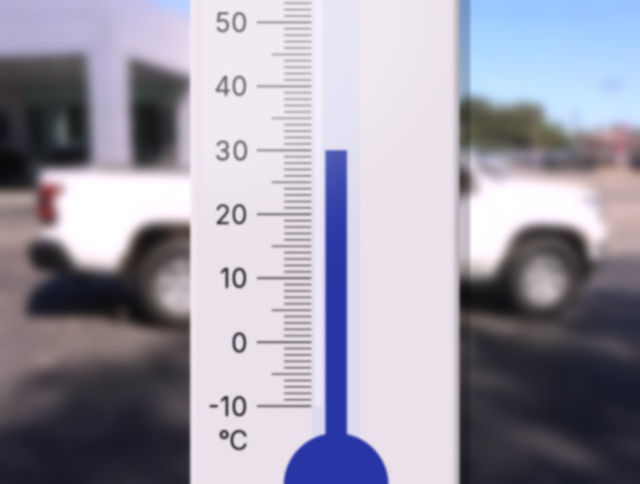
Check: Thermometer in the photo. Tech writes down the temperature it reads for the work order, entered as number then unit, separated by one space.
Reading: 30 °C
